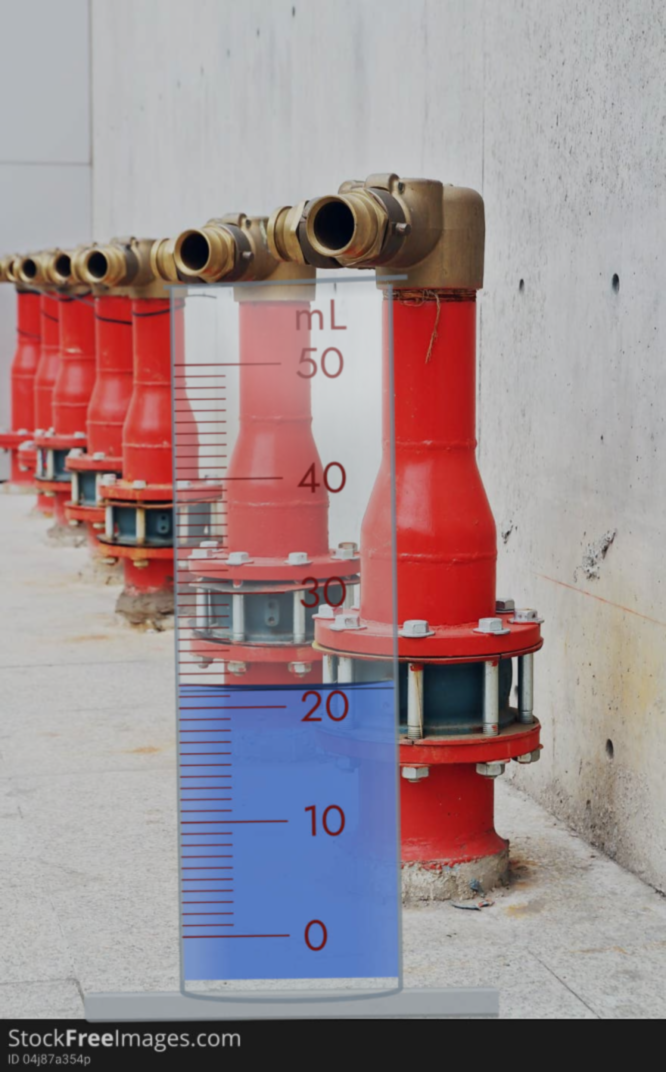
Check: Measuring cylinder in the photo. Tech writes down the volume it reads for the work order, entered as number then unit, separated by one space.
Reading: 21.5 mL
